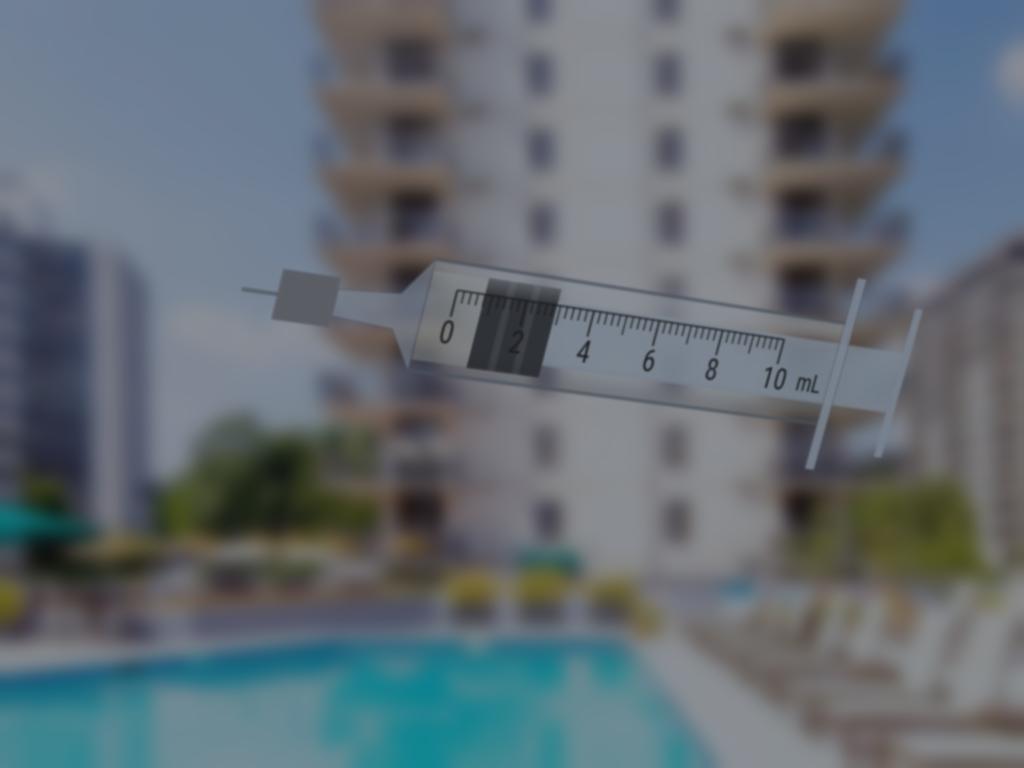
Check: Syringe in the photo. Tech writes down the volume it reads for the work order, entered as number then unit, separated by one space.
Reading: 0.8 mL
